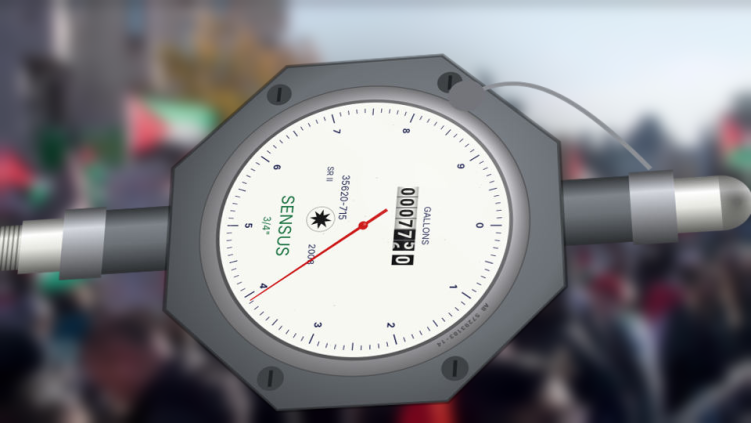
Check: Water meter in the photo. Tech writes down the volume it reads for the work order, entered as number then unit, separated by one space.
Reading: 7753.9 gal
